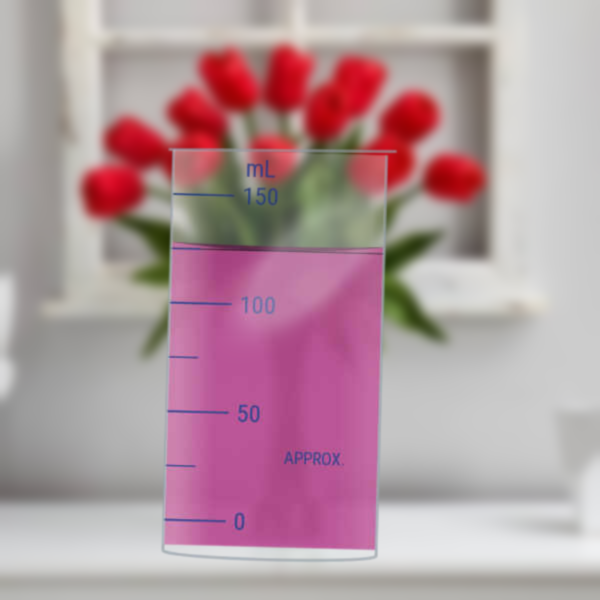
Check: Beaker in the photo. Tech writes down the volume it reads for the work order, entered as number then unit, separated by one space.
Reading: 125 mL
